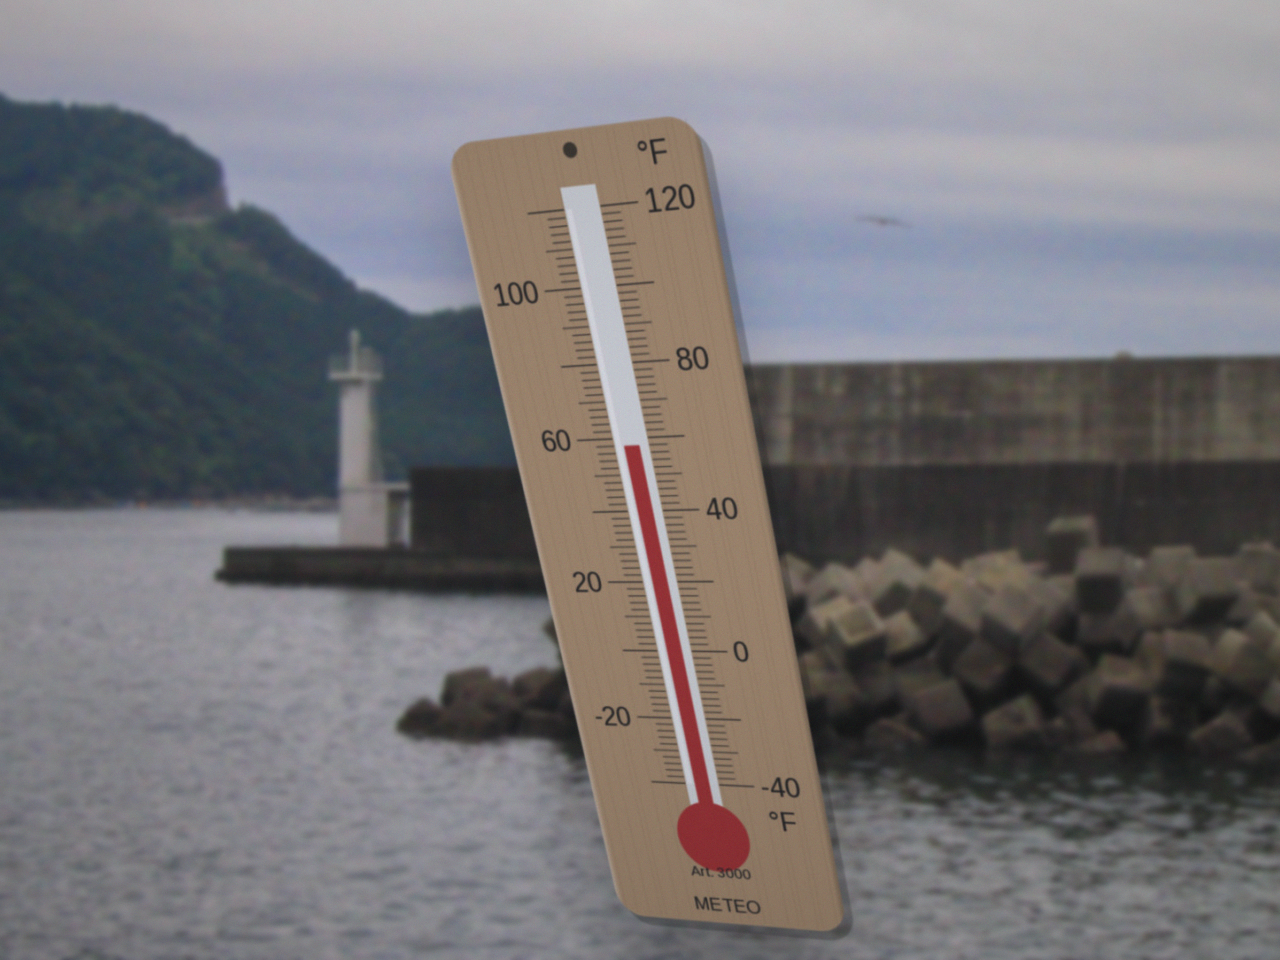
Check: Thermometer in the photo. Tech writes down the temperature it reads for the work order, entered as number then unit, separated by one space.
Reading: 58 °F
